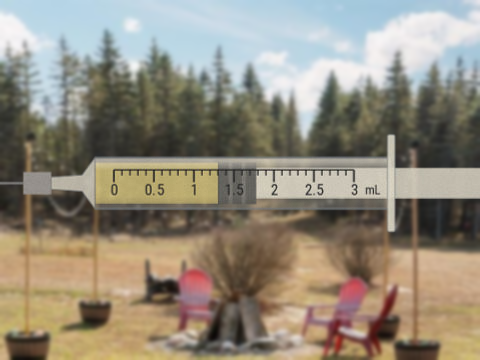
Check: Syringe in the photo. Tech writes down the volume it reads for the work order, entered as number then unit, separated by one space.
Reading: 1.3 mL
